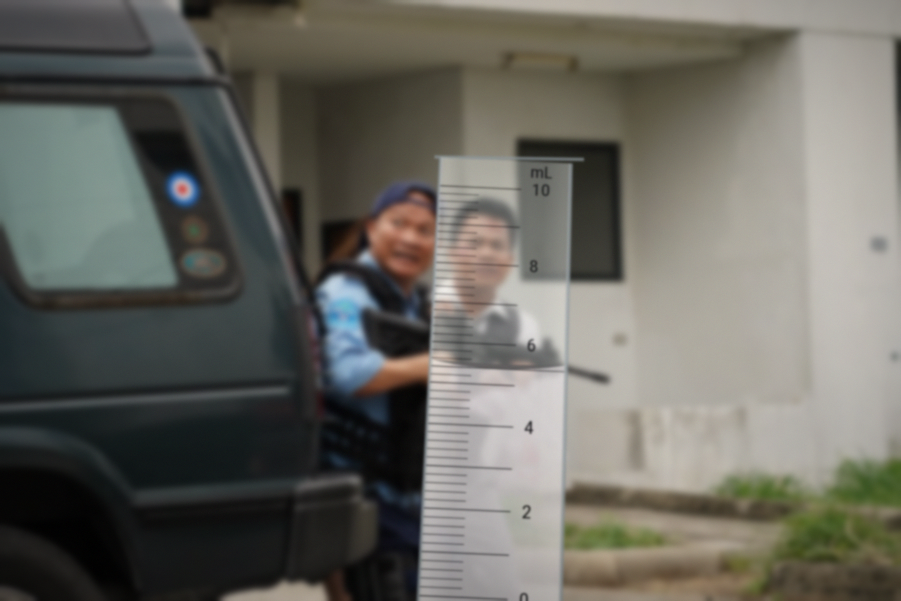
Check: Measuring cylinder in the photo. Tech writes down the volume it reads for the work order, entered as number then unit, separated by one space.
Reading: 5.4 mL
